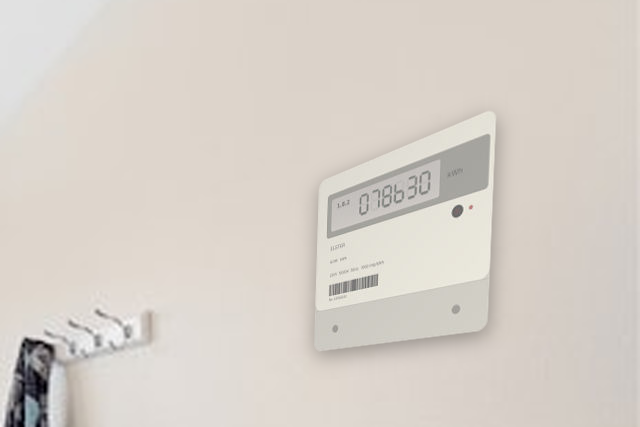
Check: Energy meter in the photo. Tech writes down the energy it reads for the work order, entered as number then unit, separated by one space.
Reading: 78630 kWh
